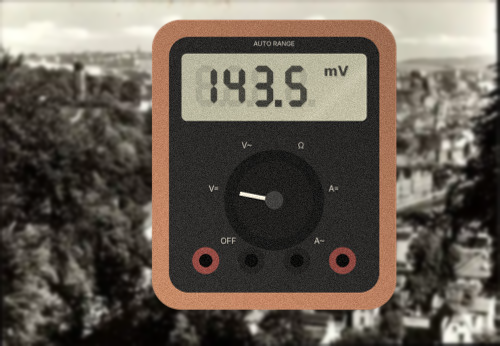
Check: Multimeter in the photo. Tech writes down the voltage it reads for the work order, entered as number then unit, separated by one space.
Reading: 143.5 mV
